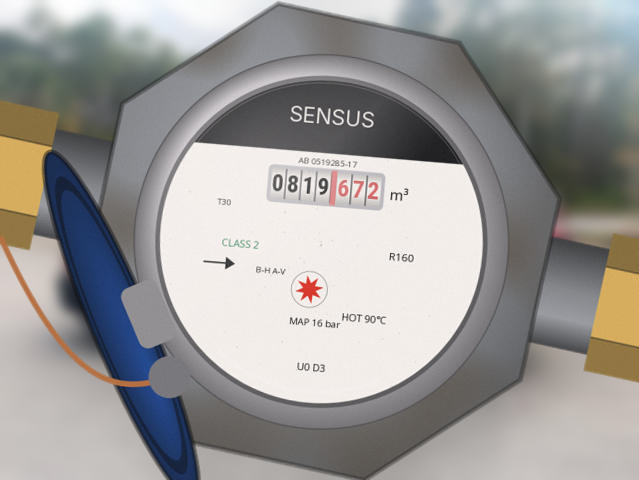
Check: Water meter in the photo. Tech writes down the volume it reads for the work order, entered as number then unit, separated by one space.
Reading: 819.672 m³
